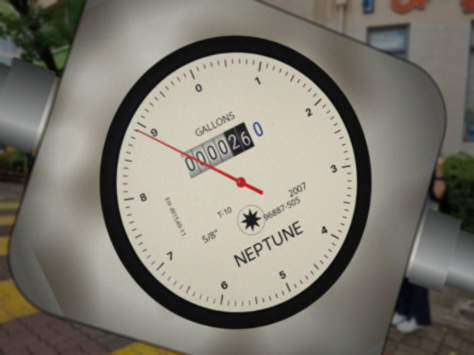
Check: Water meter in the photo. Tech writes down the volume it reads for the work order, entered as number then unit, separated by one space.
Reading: 258.9 gal
